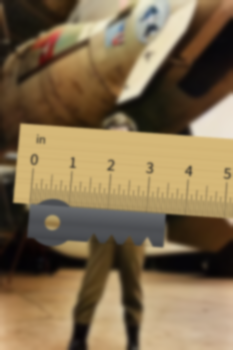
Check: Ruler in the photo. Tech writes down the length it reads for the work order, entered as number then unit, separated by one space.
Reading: 3.5 in
